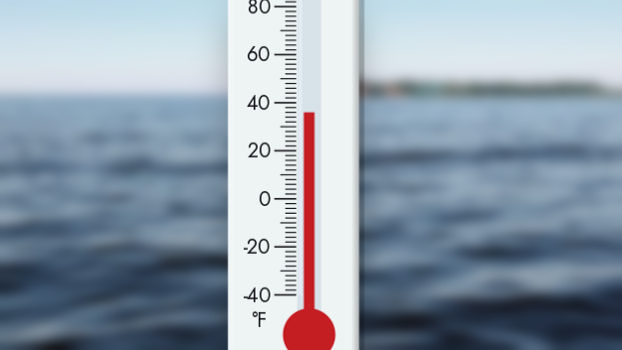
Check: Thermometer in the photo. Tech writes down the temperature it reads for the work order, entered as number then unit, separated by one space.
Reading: 36 °F
